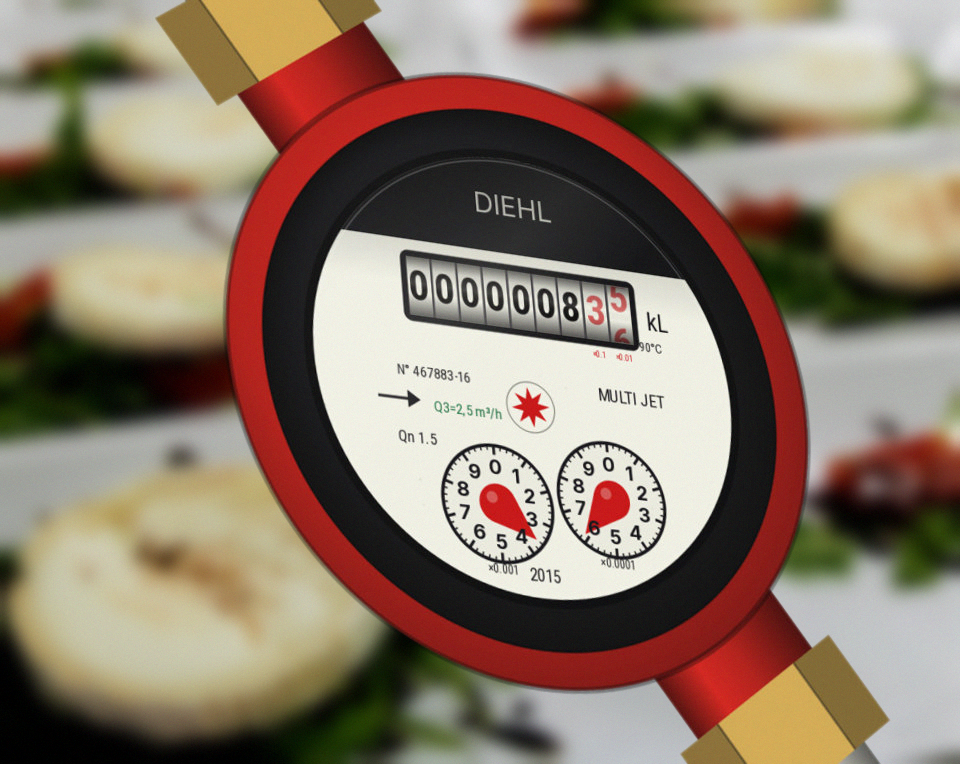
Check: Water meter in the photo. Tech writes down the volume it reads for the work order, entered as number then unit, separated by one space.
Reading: 8.3536 kL
